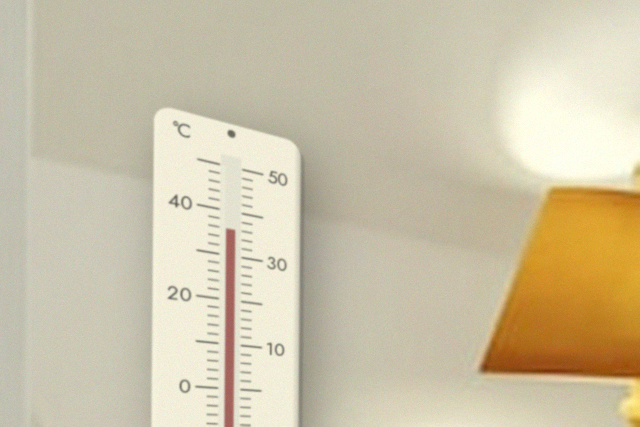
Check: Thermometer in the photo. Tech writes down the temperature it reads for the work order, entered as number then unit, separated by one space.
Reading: 36 °C
